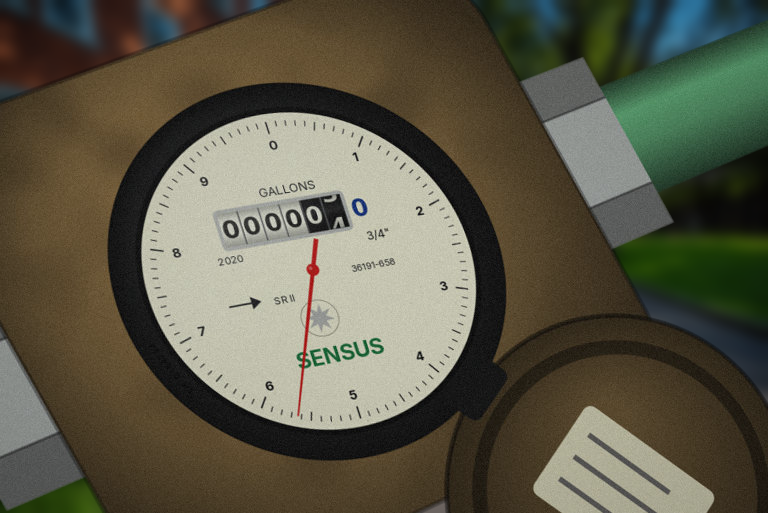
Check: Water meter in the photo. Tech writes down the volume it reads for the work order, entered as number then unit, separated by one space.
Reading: 35.6 gal
